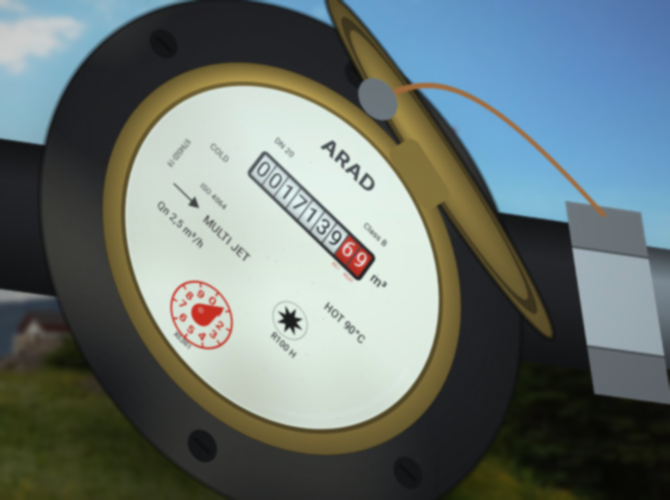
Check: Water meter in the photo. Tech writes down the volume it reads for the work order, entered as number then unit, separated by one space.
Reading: 17139.690 m³
